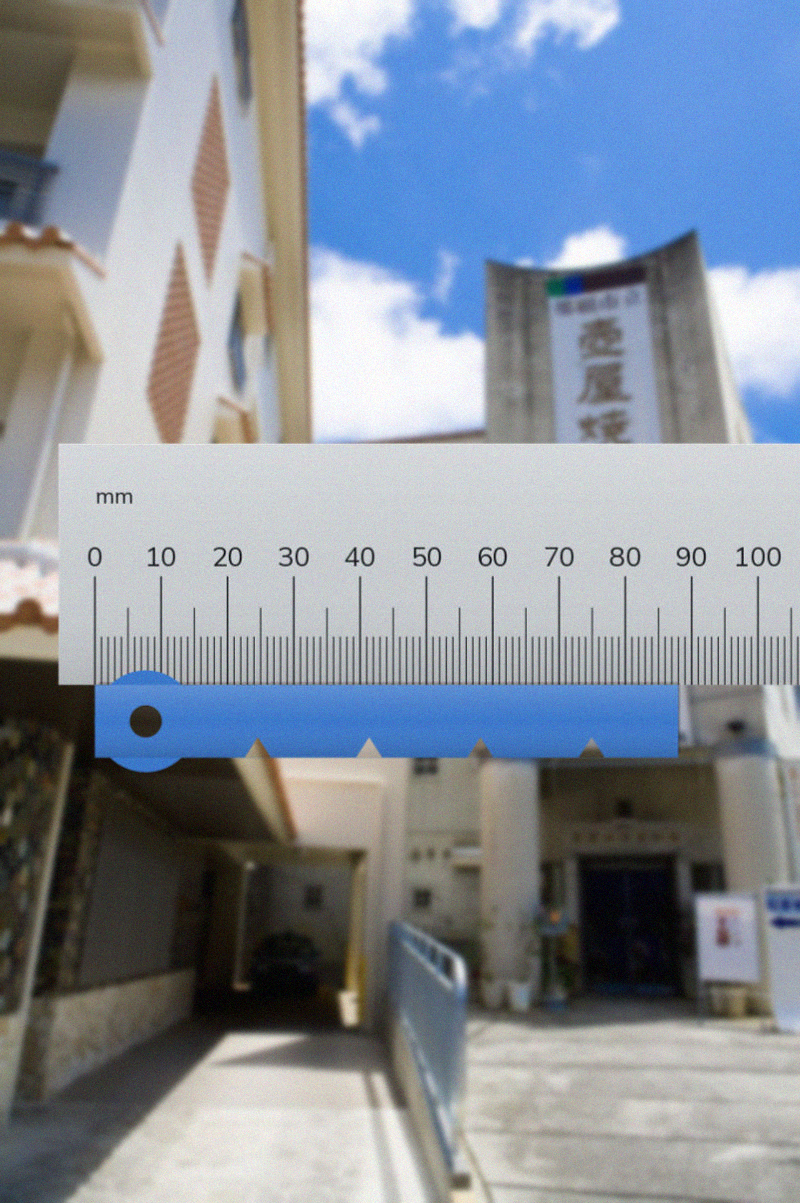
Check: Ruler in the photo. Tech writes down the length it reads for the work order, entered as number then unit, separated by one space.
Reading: 88 mm
